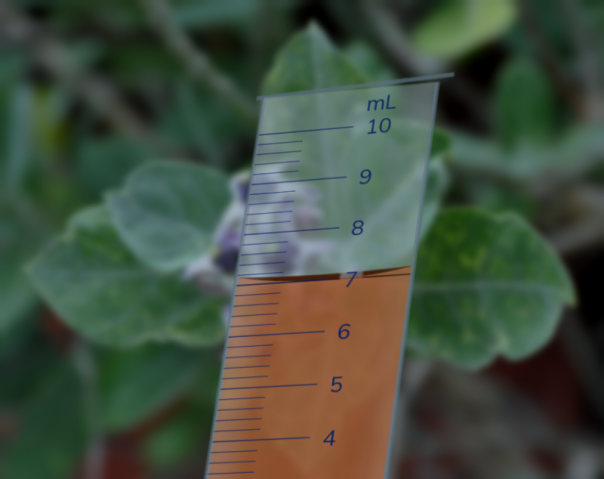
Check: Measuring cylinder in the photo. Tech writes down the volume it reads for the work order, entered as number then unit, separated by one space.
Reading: 7 mL
